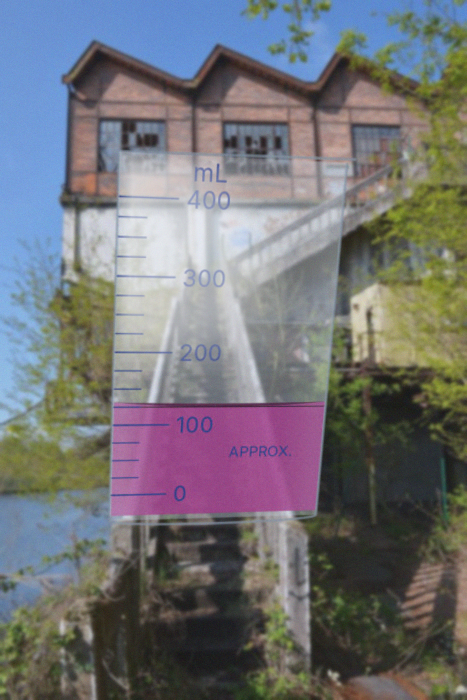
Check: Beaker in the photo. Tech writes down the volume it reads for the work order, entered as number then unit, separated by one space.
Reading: 125 mL
